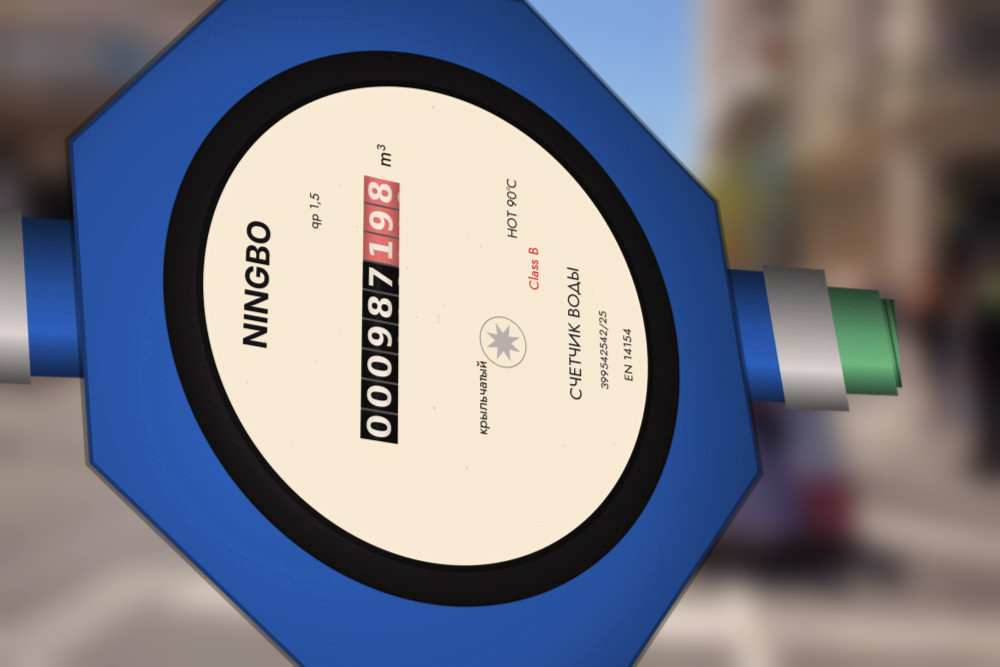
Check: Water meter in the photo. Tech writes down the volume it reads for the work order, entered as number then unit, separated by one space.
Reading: 987.198 m³
